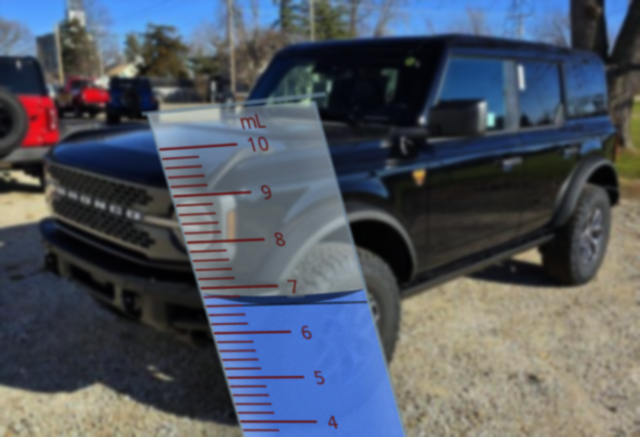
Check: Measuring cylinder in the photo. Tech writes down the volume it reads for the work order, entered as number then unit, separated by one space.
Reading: 6.6 mL
